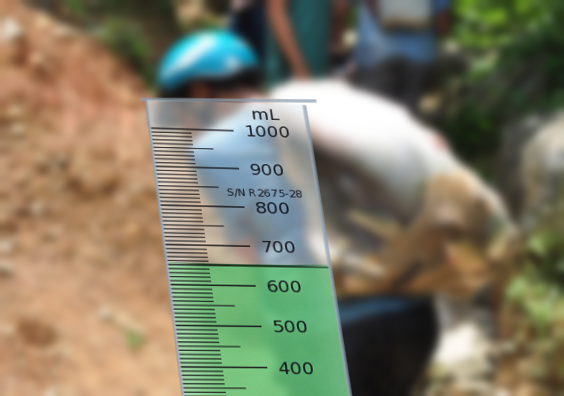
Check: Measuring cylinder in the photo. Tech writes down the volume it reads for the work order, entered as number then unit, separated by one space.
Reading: 650 mL
